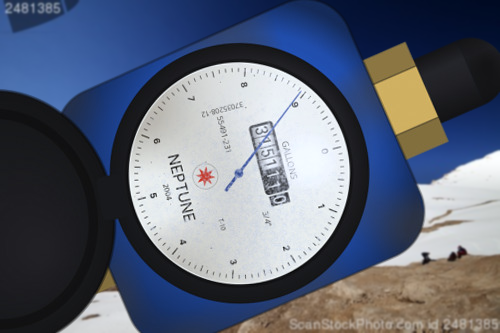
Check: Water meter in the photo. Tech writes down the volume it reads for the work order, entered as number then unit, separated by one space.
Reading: 3151108.9 gal
